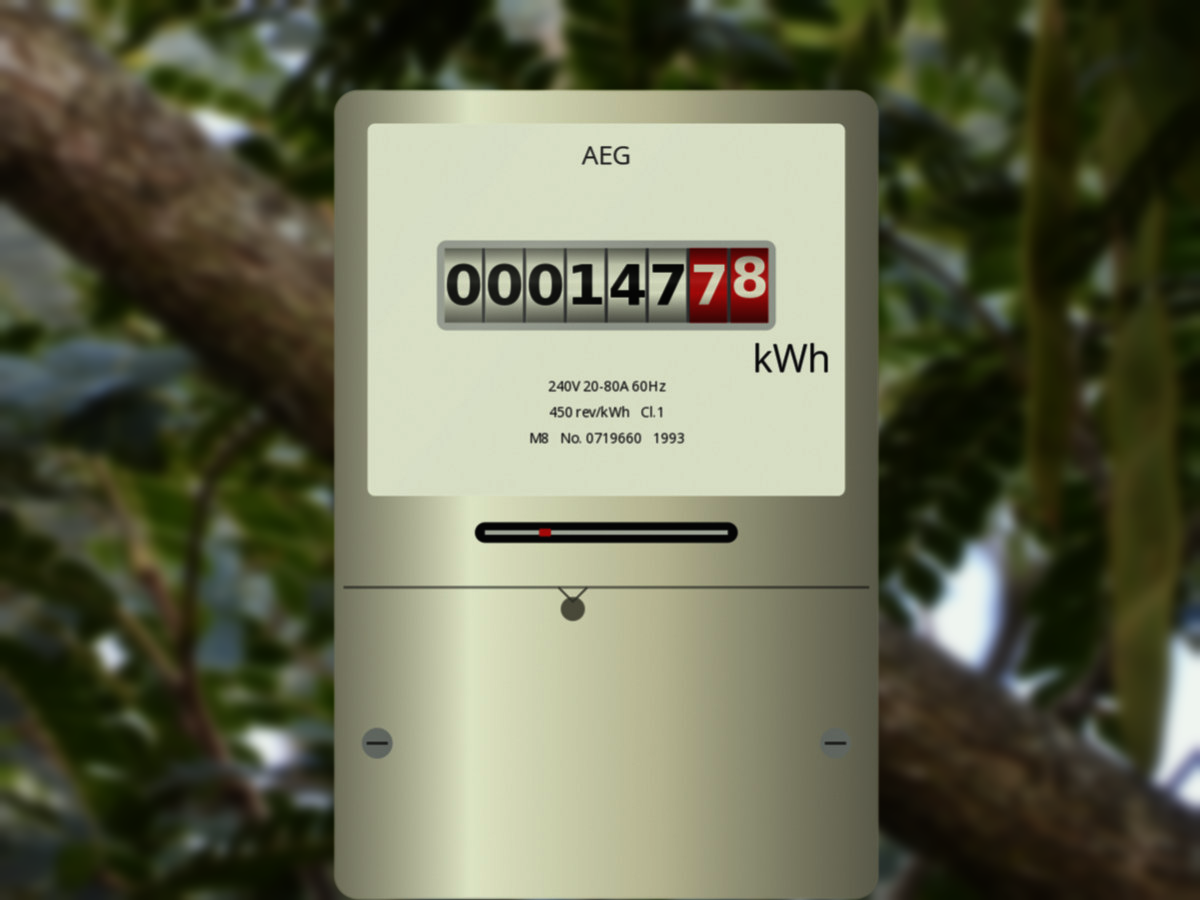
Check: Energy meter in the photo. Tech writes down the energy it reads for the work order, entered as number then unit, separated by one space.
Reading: 147.78 kWh
